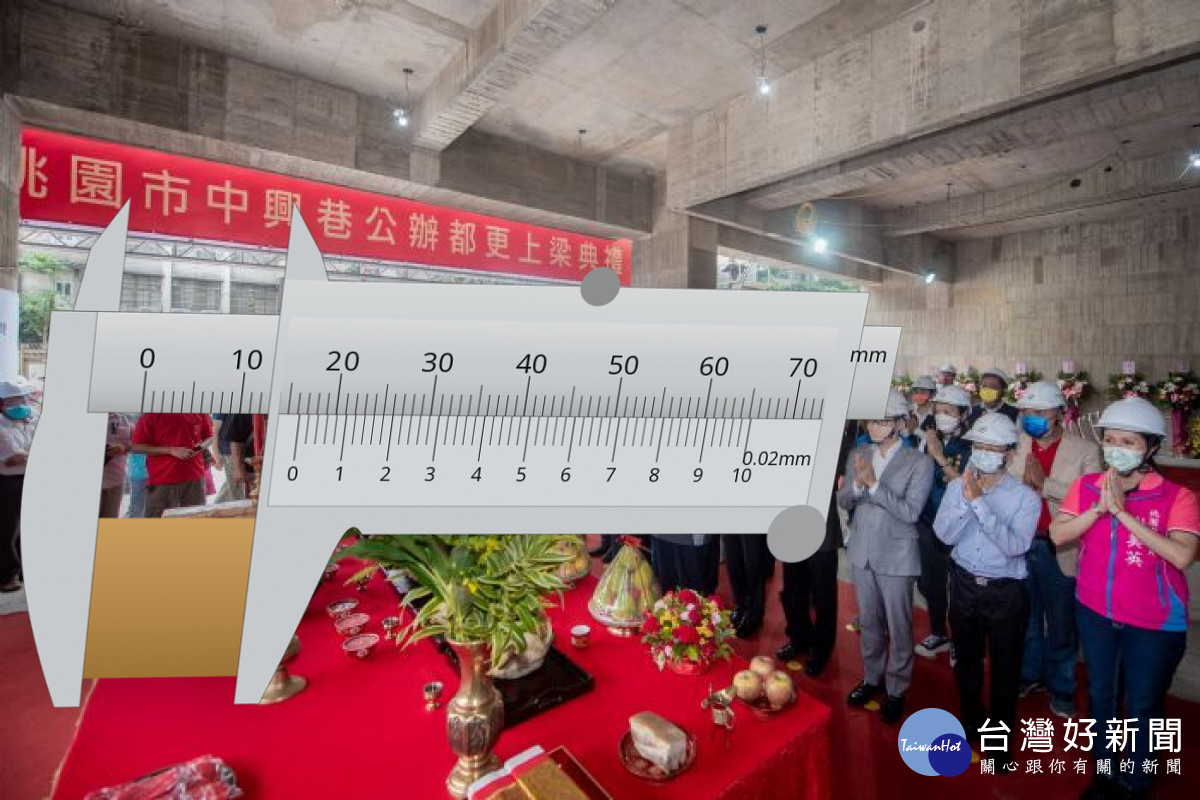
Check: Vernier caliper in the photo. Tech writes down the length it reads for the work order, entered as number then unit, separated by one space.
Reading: 16.2 mm
